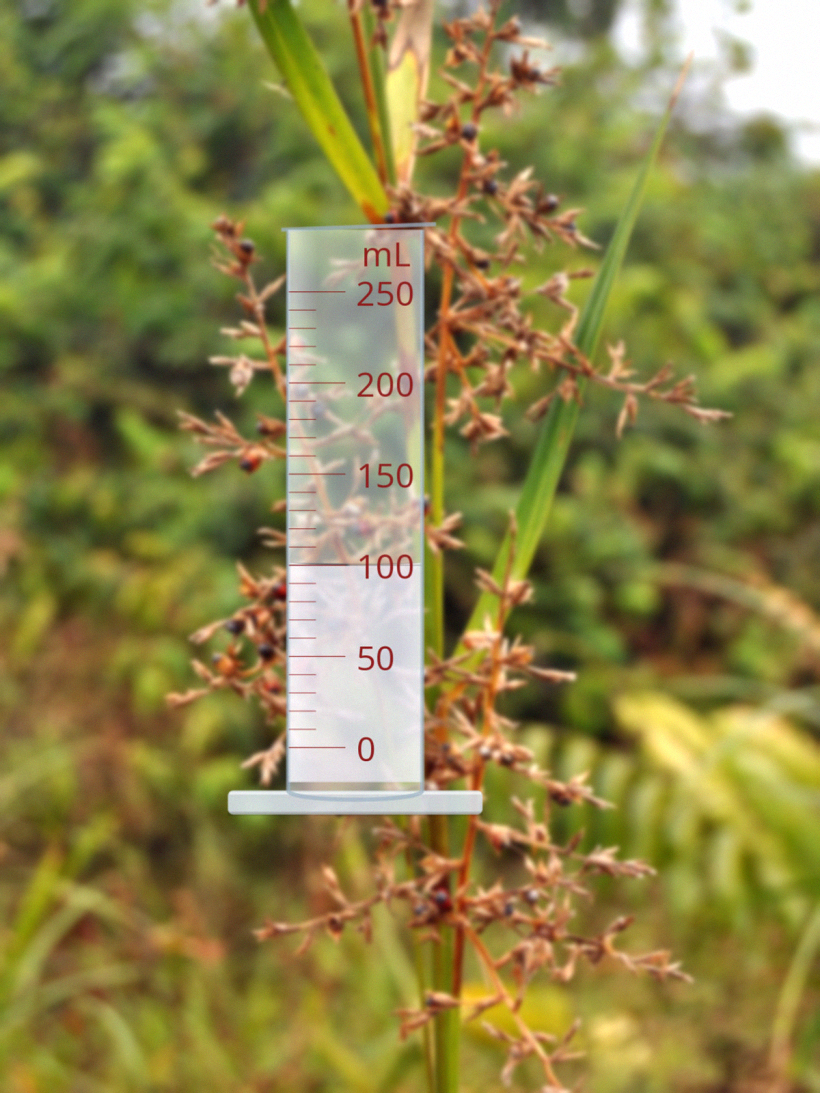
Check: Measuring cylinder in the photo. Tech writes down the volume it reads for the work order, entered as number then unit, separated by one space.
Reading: 100 mL
